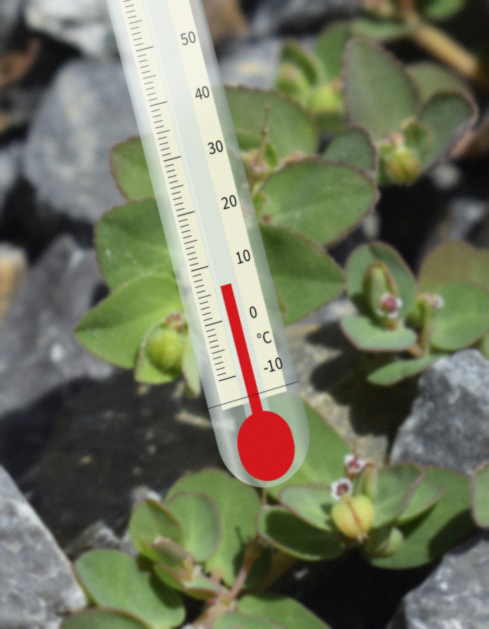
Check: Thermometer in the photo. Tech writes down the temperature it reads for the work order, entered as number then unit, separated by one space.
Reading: 6 °C
